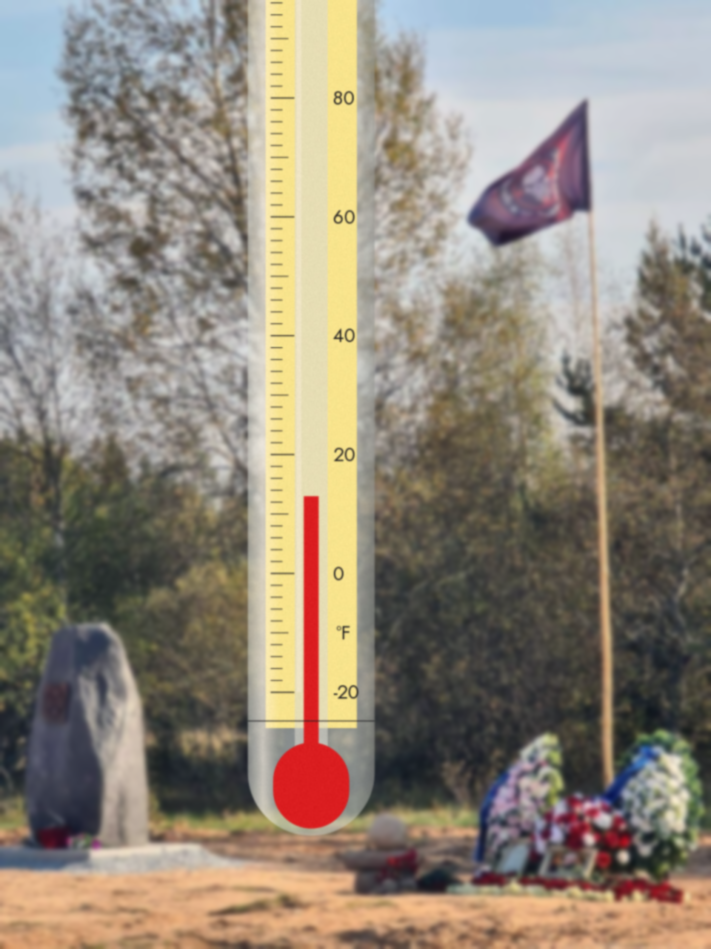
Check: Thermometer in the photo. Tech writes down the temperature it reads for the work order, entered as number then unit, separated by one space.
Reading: 13 °F
